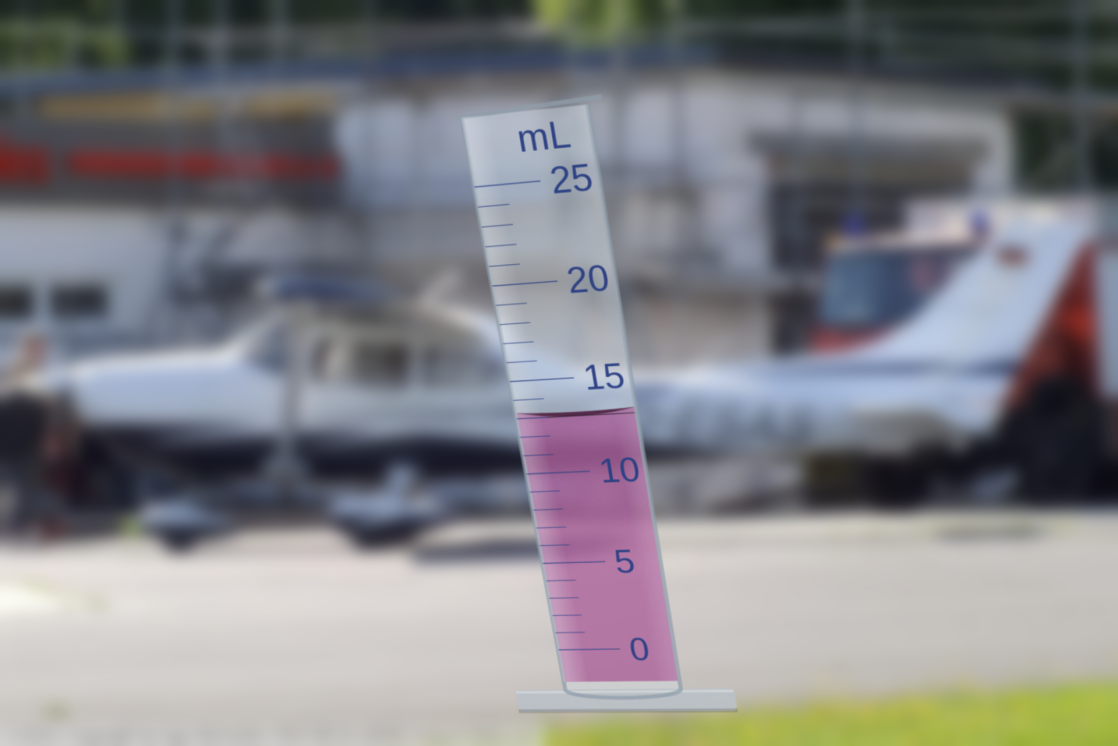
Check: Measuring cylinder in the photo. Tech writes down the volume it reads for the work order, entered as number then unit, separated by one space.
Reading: 13 mL
